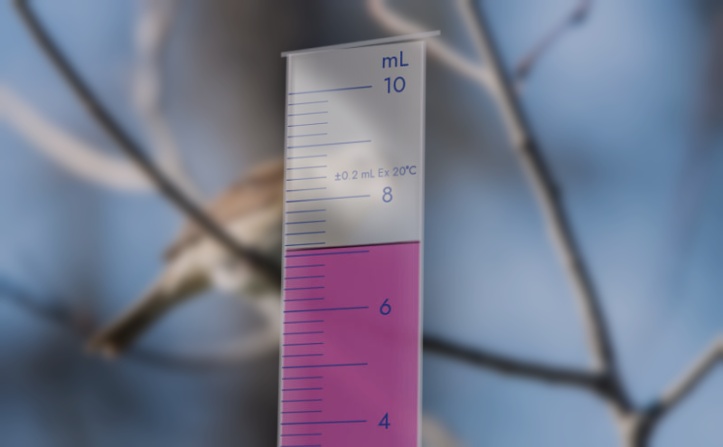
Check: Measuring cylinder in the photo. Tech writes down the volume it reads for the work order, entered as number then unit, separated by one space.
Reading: 7.1 mL
